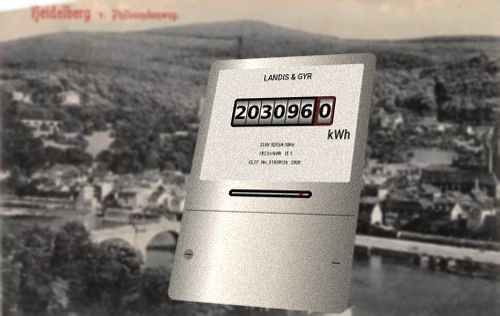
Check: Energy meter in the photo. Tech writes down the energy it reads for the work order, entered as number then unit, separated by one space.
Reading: 203096.0 kWh
